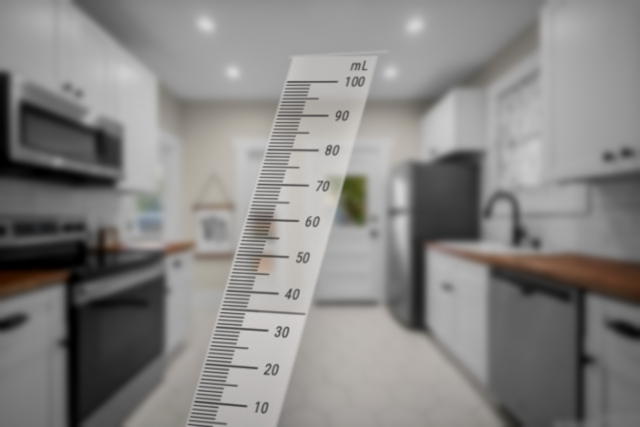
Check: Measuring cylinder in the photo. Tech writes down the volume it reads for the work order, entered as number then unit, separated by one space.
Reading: 35 mL
